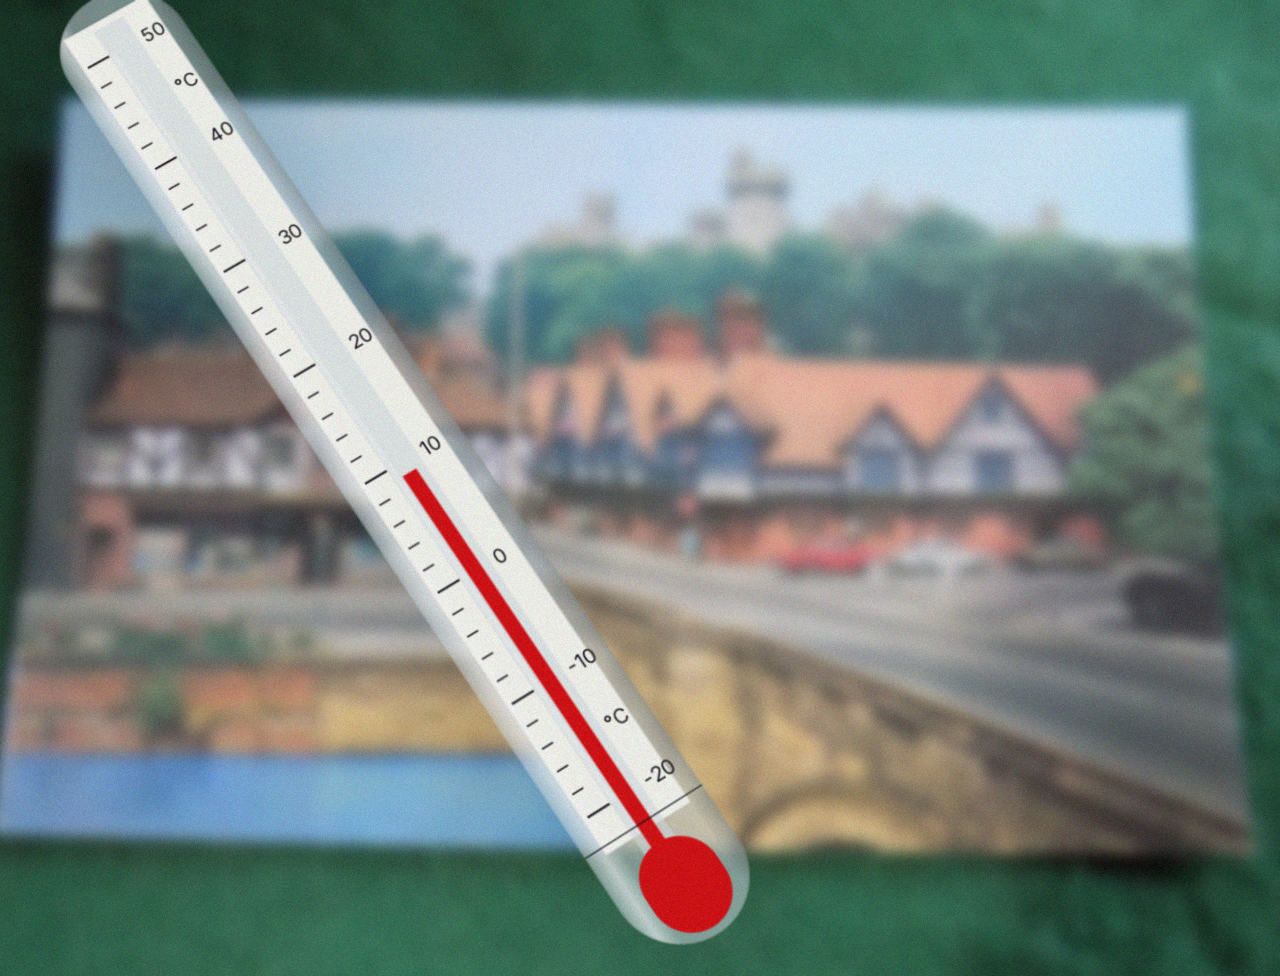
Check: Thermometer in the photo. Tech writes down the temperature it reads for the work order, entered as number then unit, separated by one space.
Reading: 9 °C
